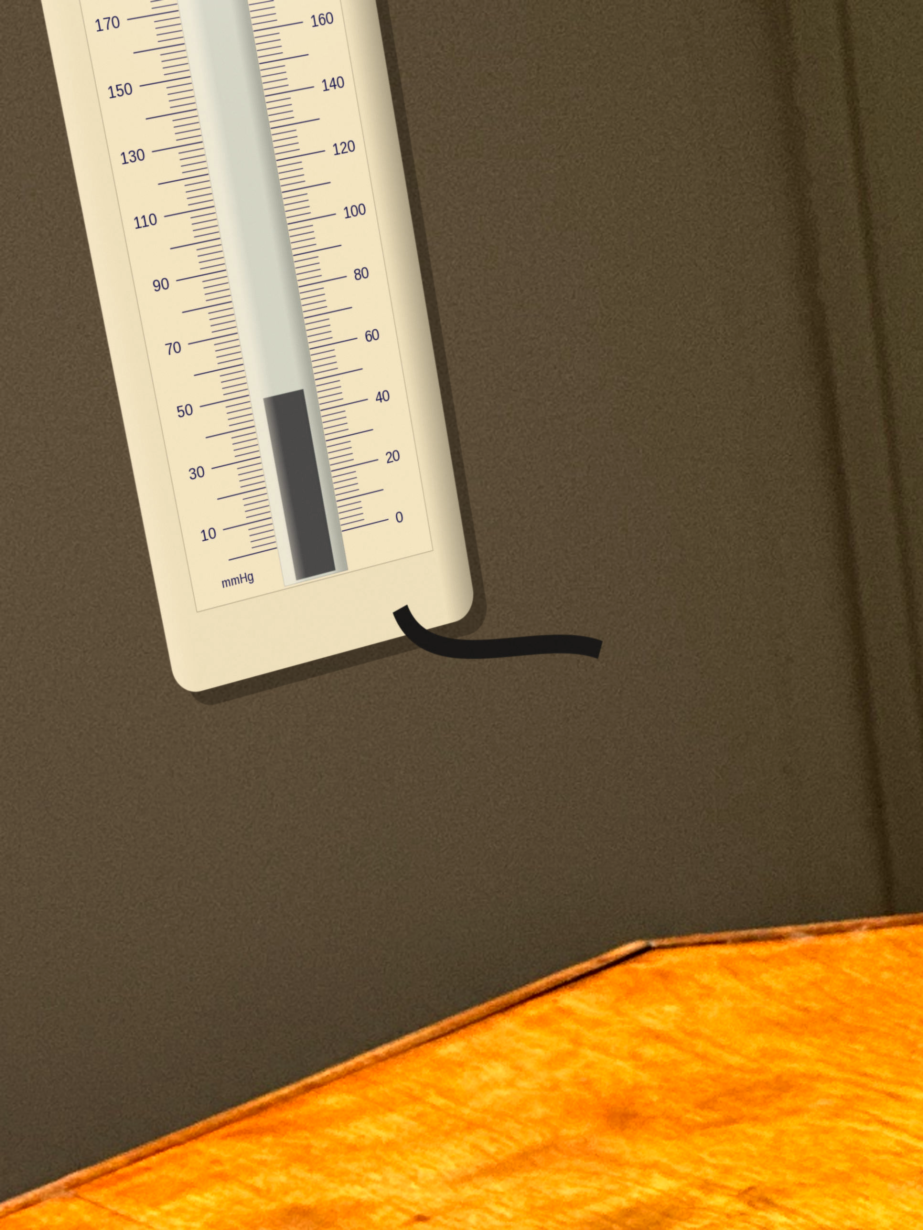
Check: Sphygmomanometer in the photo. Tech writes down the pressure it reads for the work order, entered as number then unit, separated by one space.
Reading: 48 mmHg
